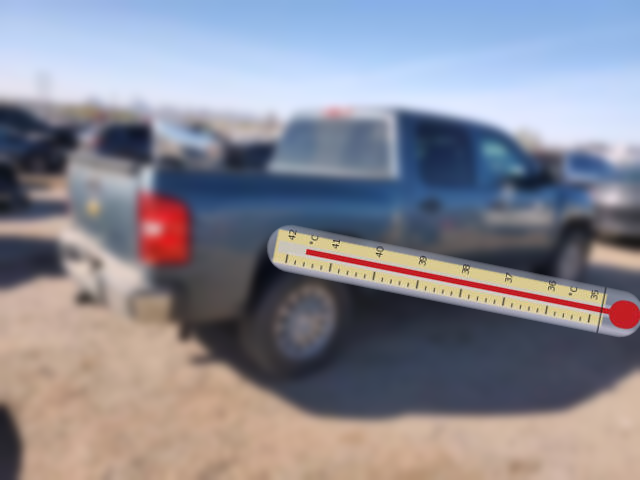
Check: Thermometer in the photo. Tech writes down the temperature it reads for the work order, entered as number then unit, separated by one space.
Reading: 41.6 °C
